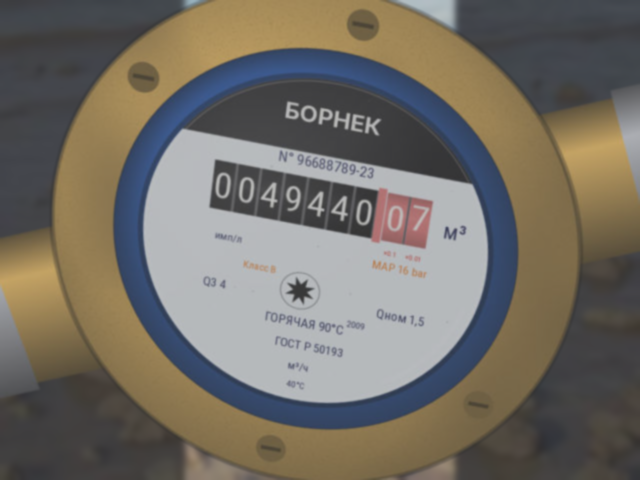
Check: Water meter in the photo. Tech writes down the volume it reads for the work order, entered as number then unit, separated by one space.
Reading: 49440.07 m³
